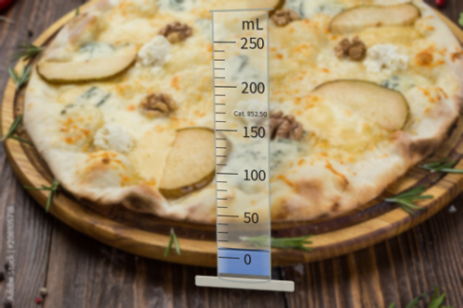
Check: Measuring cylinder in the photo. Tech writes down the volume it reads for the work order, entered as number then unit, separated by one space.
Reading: 10 mL
